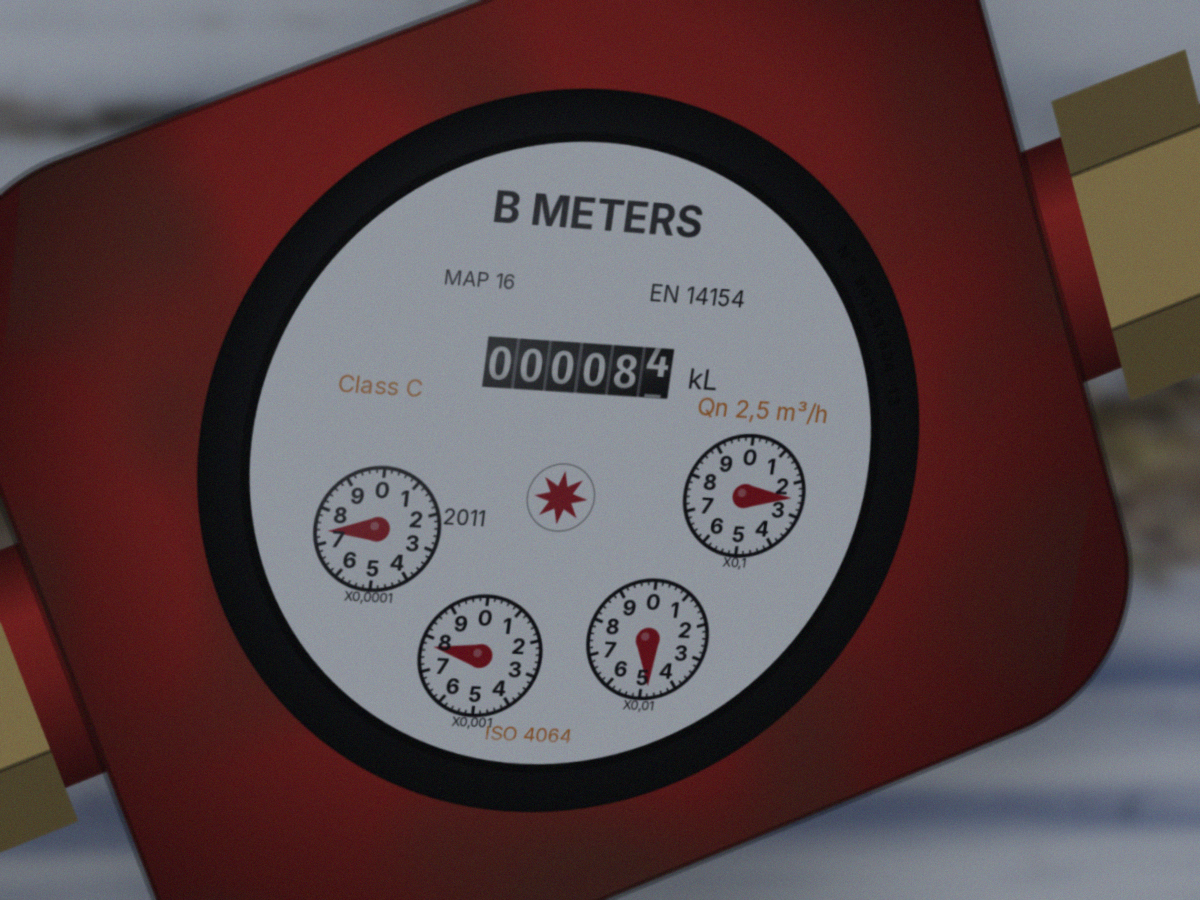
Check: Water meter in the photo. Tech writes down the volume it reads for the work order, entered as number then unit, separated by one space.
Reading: 84.2477 kL
